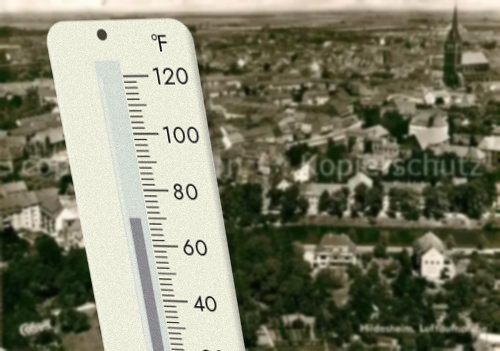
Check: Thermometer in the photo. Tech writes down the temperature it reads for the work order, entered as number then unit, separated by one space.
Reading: 70 °F
